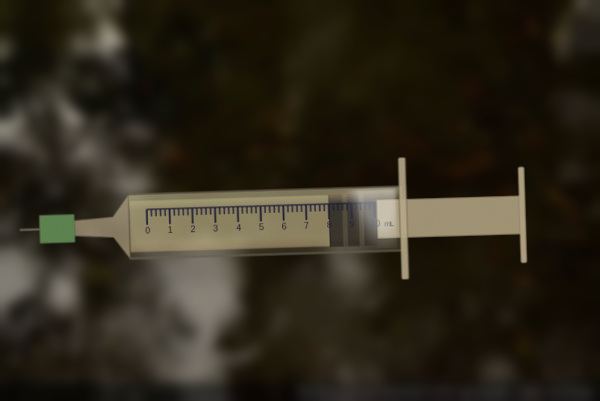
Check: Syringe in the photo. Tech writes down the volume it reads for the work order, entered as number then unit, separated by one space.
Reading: 8 mL
